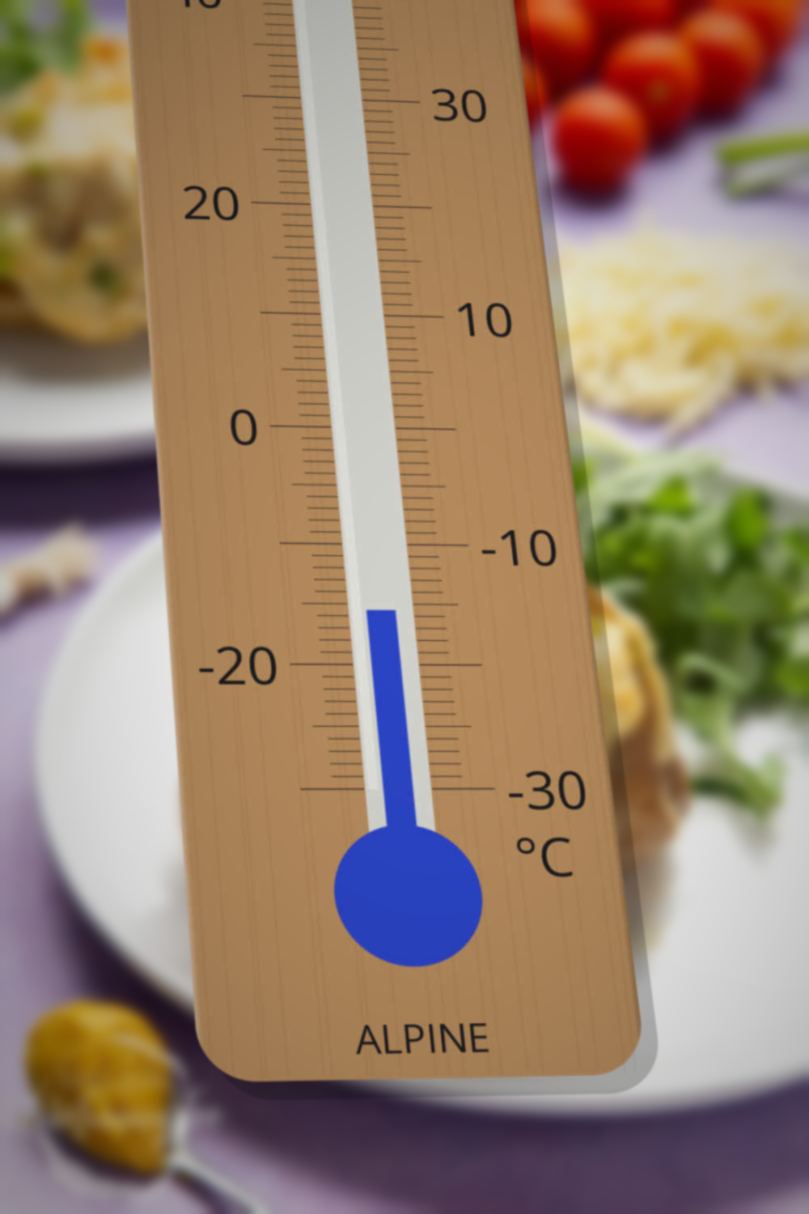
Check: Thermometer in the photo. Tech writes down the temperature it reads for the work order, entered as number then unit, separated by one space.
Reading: -15.5 °C
